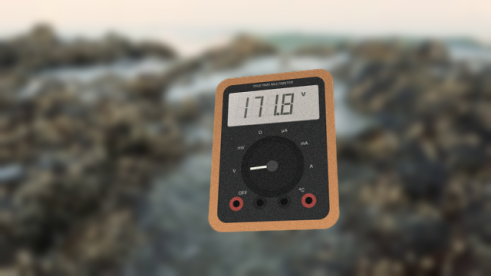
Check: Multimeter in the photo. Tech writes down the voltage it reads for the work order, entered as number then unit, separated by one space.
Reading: 171.8 V
